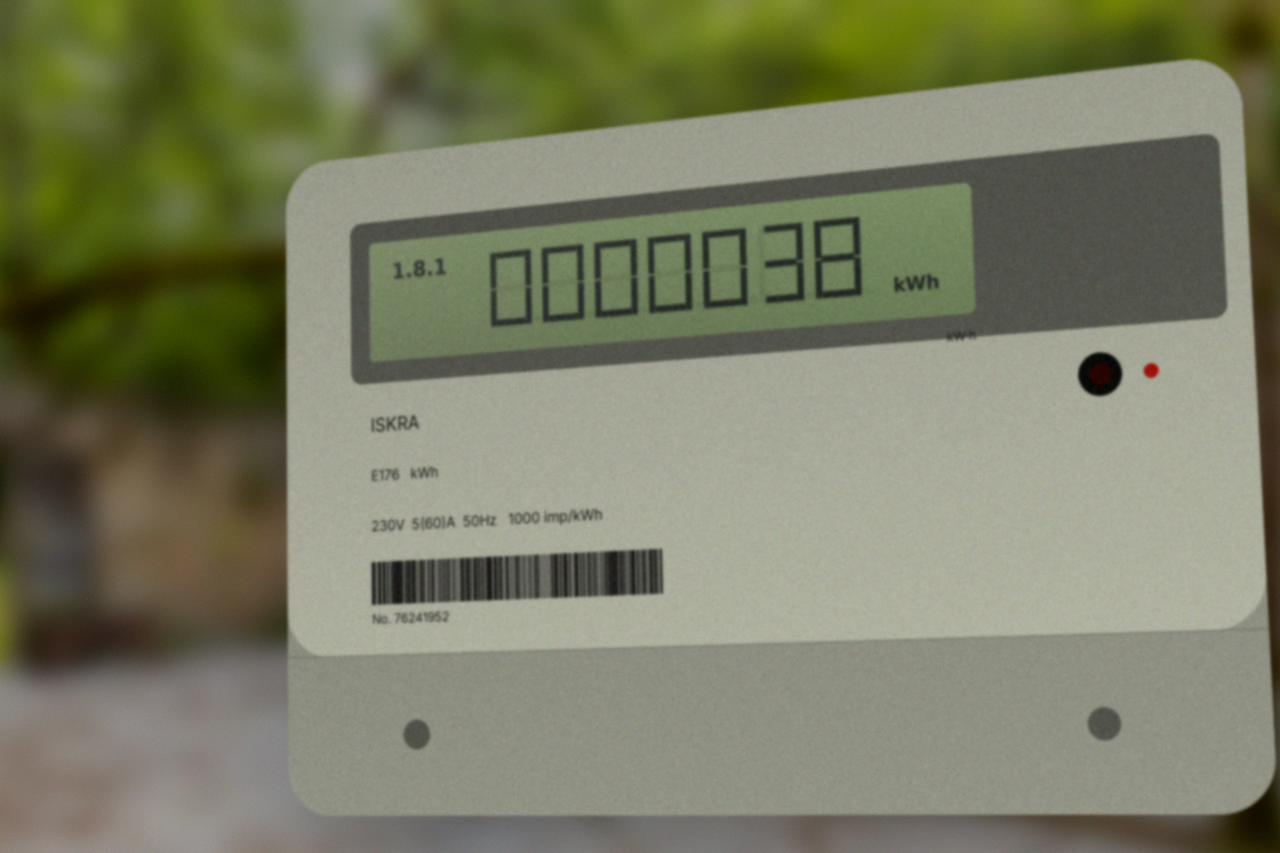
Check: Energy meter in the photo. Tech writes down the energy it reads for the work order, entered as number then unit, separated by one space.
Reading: 38 kWh
